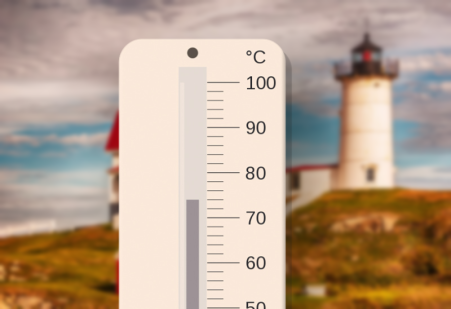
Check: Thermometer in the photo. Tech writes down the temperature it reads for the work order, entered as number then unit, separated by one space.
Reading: 74 °C
